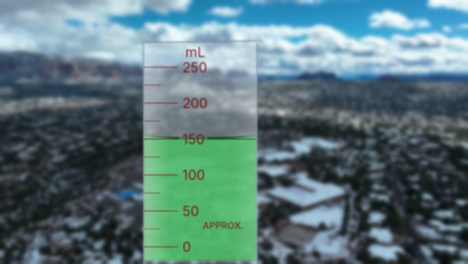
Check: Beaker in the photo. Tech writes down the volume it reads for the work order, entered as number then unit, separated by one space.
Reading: 150 mL
